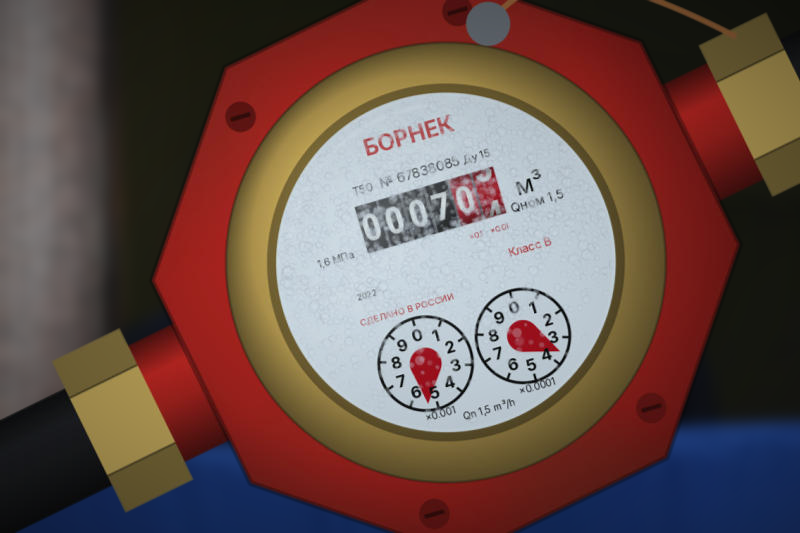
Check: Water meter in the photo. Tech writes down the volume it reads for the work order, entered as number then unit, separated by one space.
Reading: 7.0353 m³
